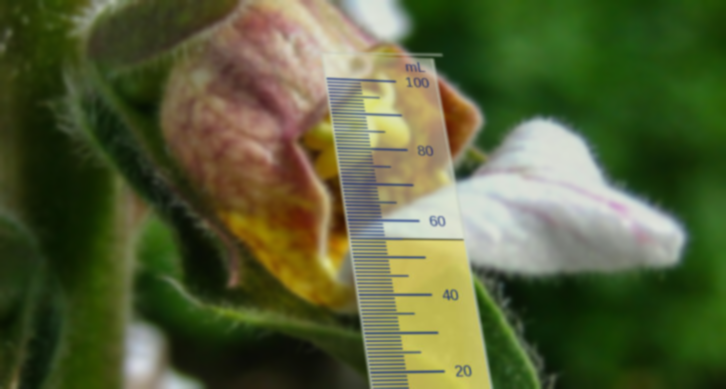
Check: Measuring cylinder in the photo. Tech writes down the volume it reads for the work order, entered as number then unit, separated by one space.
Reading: 55 mL
